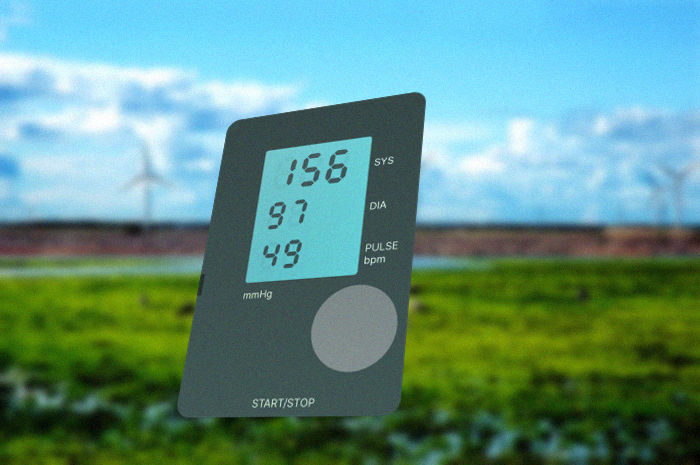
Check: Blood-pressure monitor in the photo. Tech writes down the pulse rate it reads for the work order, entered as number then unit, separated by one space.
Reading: 49 bpm
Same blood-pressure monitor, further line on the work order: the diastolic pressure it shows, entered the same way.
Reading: 97 mmHg
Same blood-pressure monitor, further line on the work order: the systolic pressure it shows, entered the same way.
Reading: 156 mmHg
